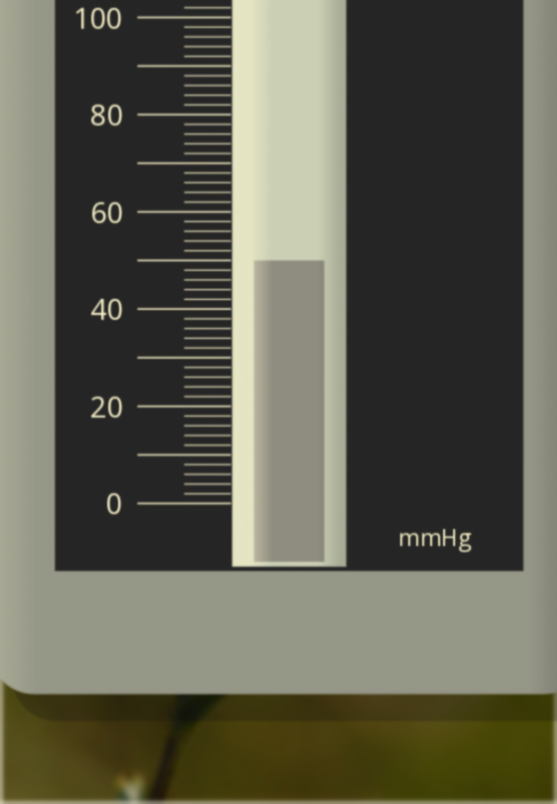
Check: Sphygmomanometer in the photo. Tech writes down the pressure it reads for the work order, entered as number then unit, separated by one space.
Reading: 50 mmHg
